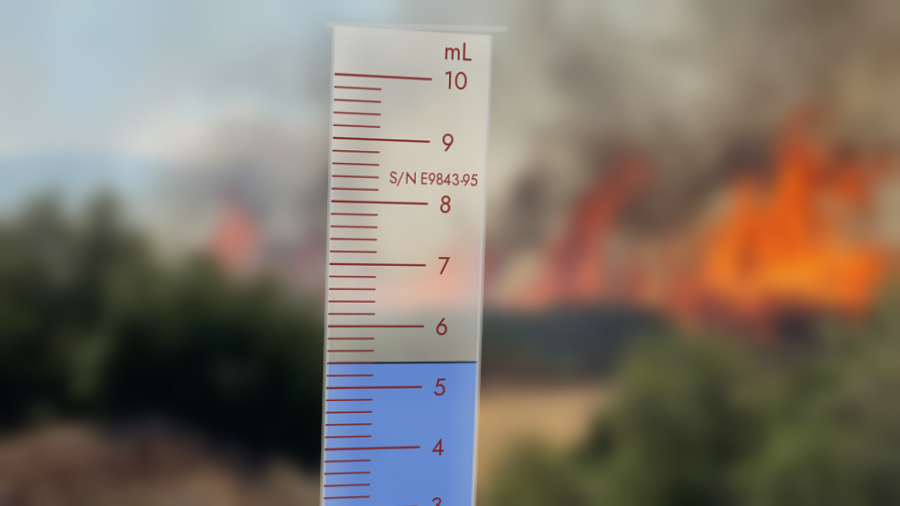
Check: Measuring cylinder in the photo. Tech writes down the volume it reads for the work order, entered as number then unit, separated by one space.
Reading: 5.4 mL
